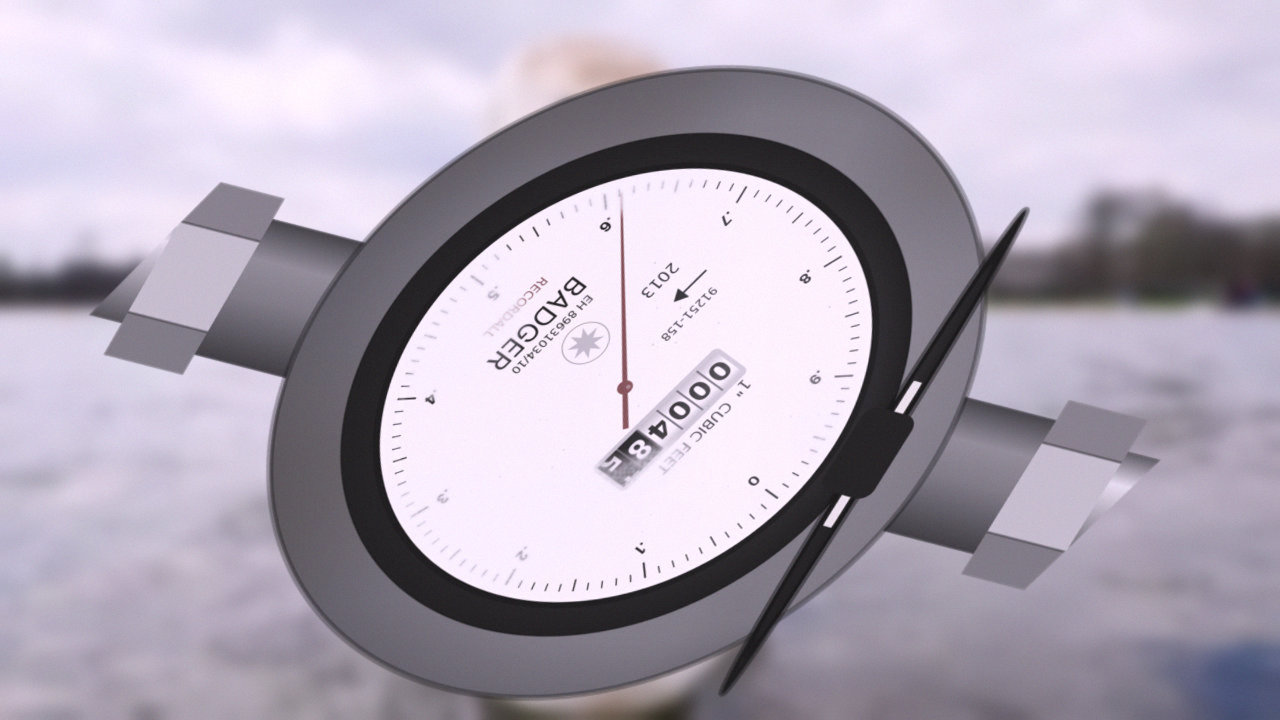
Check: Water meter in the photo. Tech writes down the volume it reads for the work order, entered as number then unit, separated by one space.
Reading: 484.61 ft³
